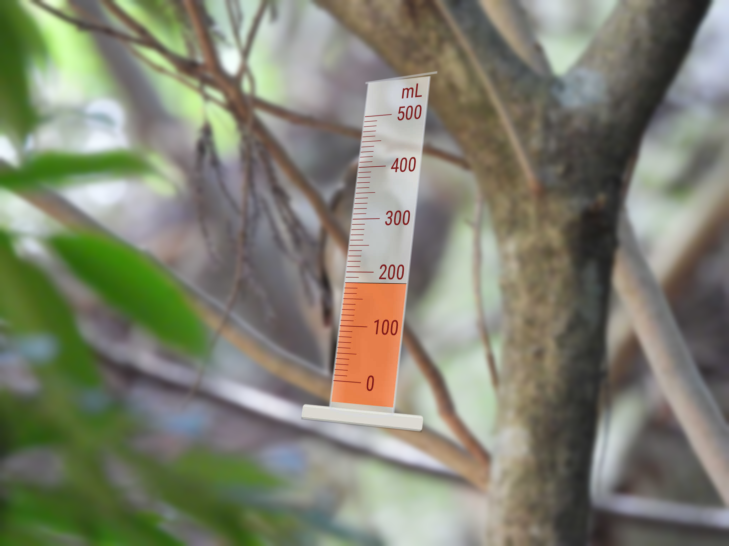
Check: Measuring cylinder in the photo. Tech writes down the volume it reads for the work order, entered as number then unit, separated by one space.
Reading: 180 mL
